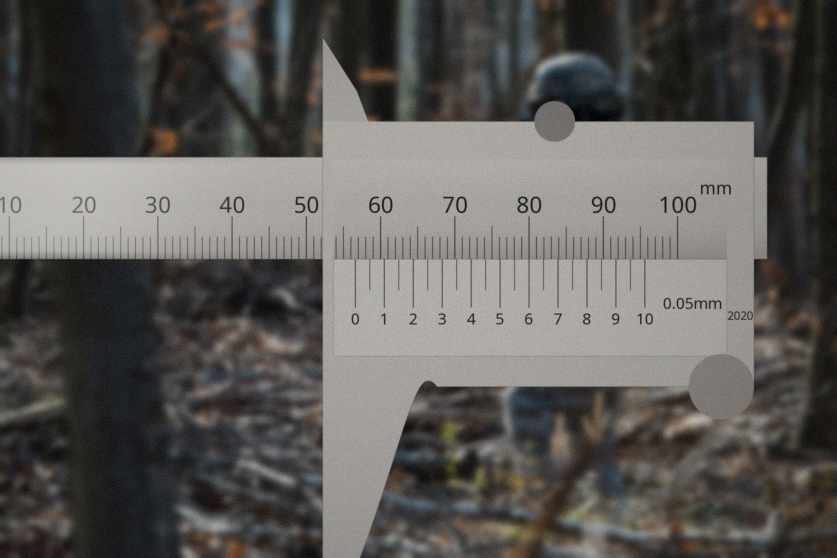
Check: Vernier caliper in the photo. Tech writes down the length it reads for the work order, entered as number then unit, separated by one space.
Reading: 56.6 mm
